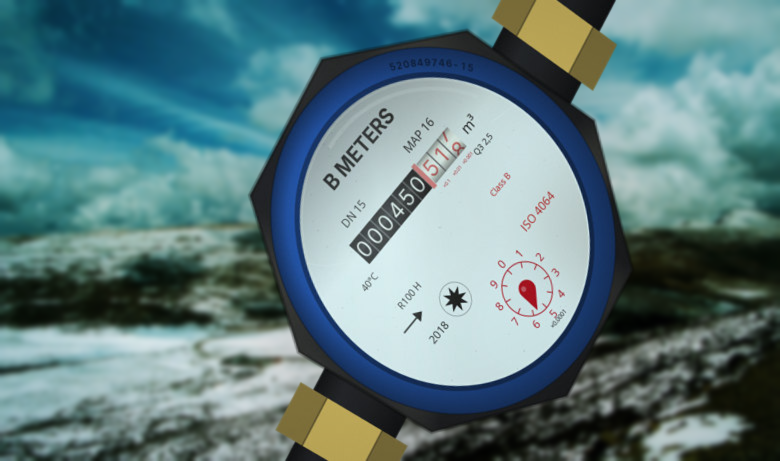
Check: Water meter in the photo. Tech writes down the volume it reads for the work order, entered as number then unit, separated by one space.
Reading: 450.5175 m³
